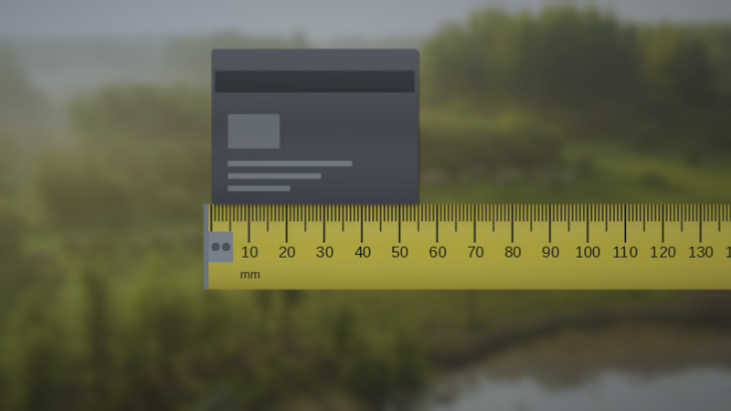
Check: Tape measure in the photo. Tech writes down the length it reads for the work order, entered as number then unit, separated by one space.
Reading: 55 mm
